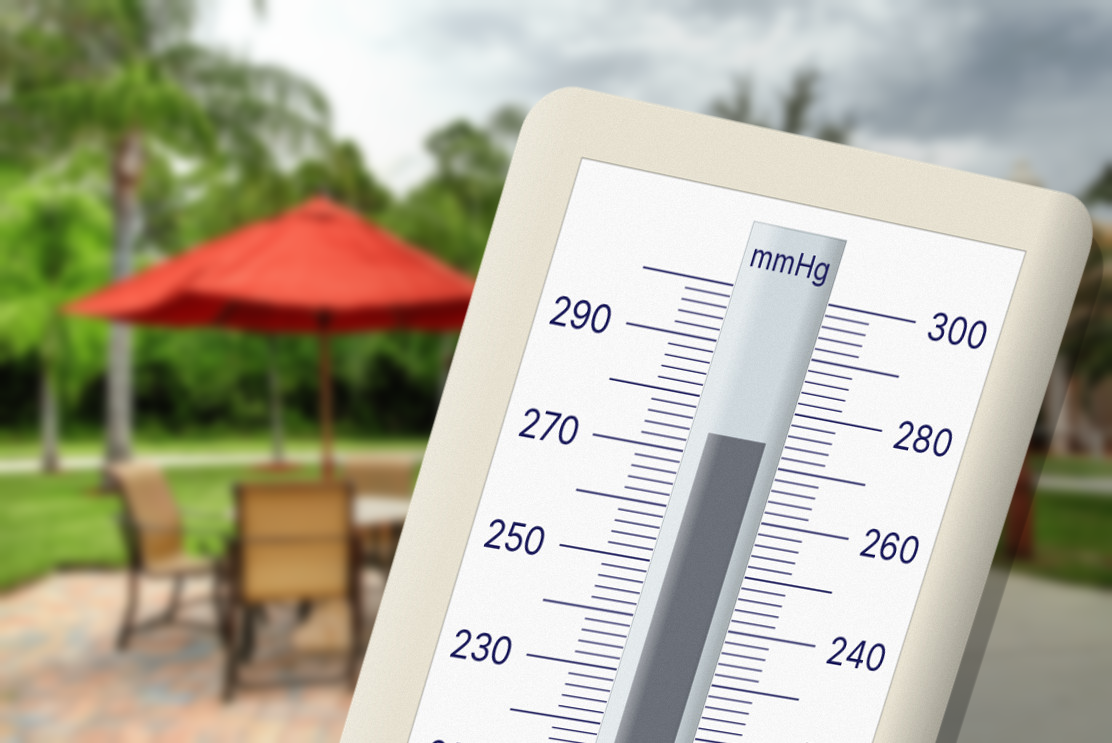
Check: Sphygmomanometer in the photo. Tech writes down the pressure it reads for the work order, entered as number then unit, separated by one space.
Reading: 274 mmHg
